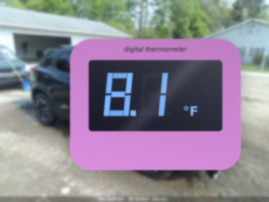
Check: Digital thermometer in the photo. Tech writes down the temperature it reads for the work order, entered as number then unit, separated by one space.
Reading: 8.1 °F
